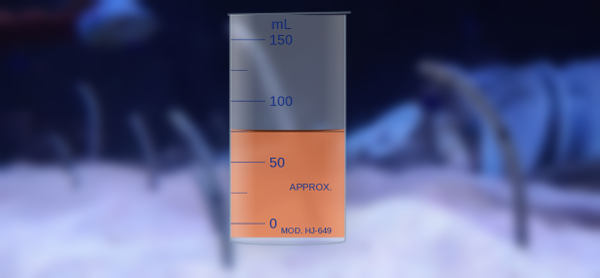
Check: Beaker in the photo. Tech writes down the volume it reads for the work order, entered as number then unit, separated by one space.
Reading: 75 mL
